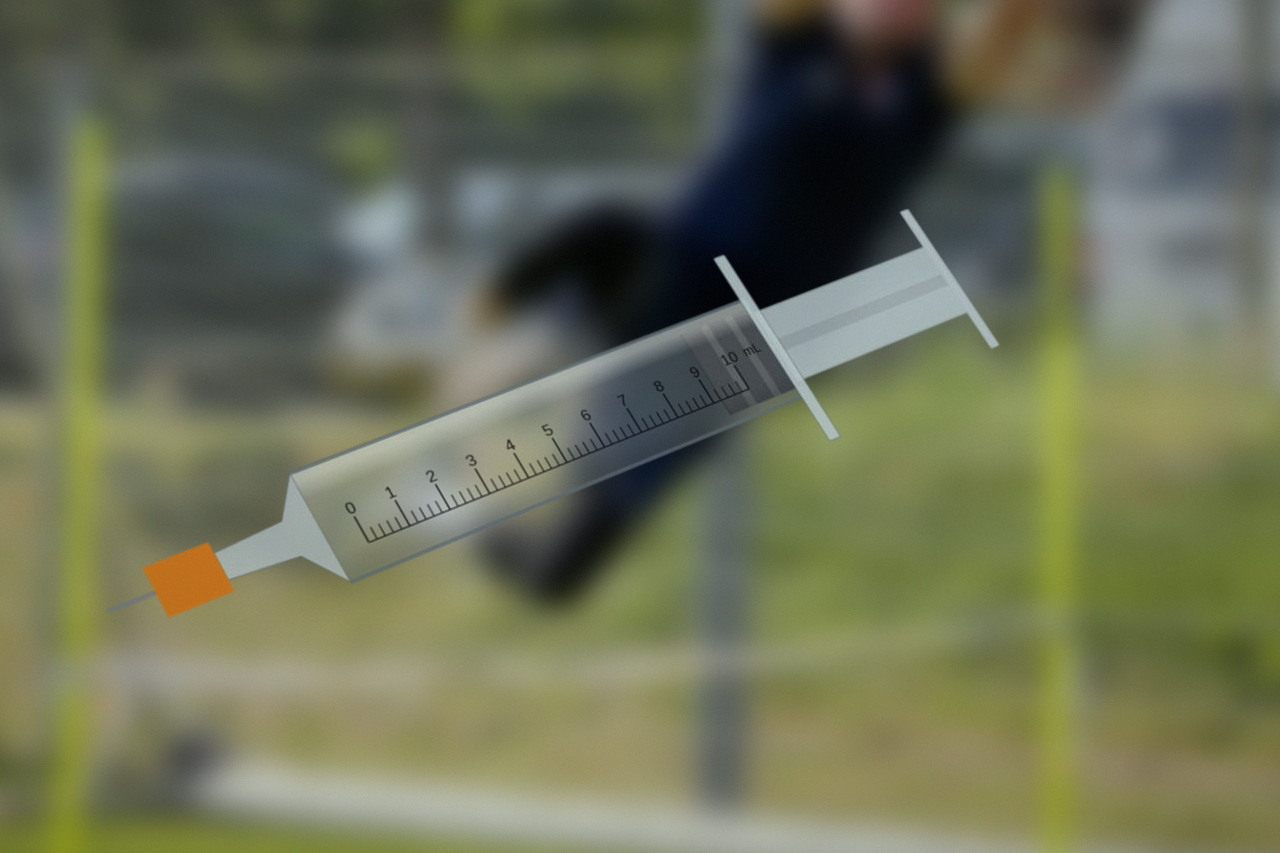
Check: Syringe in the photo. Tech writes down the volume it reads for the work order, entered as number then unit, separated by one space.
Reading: 9.2 mL
